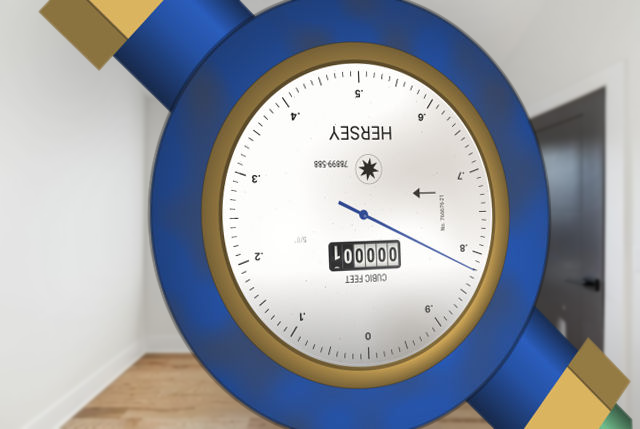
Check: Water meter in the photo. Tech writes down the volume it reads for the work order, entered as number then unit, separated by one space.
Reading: 0.82 ft³
